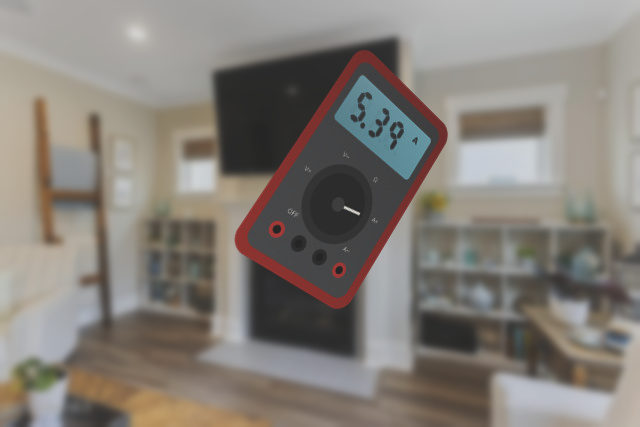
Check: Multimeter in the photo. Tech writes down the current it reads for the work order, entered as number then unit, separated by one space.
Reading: 5.39 A
